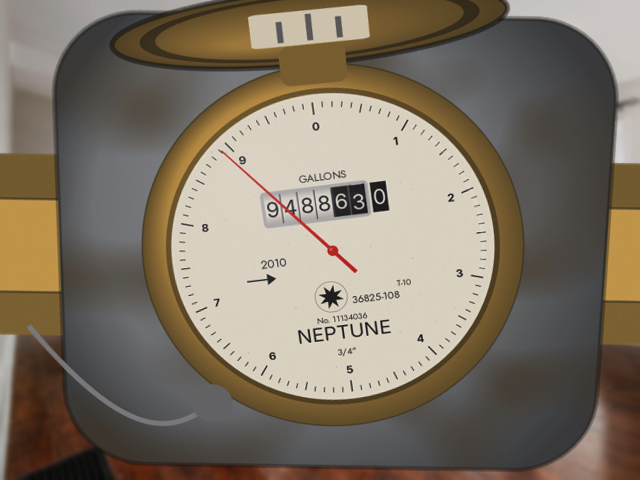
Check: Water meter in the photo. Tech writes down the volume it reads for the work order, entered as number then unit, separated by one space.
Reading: 9488628.9 gal
